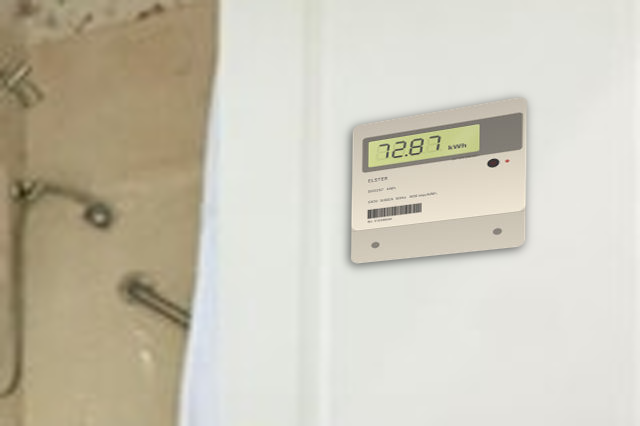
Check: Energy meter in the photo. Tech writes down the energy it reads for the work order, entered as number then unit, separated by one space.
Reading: 72.87 kWh
